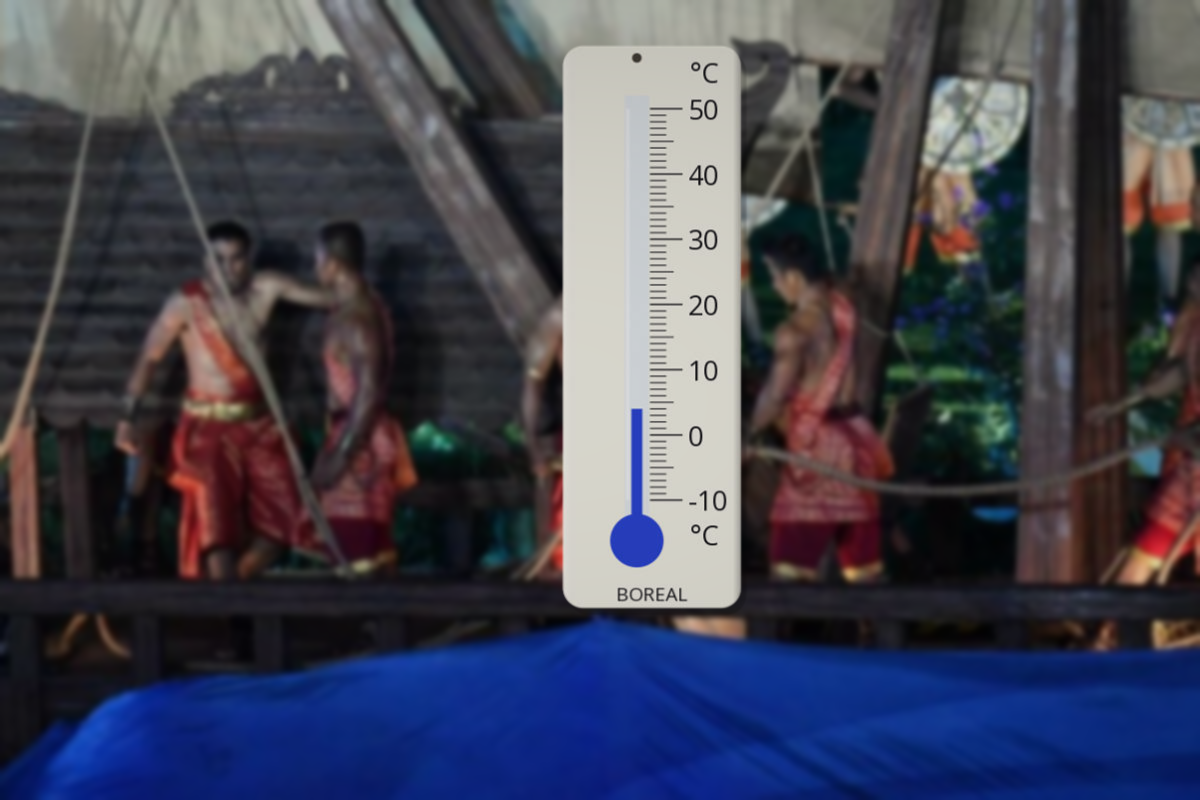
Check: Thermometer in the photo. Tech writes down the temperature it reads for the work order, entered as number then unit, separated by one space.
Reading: 4 °C
